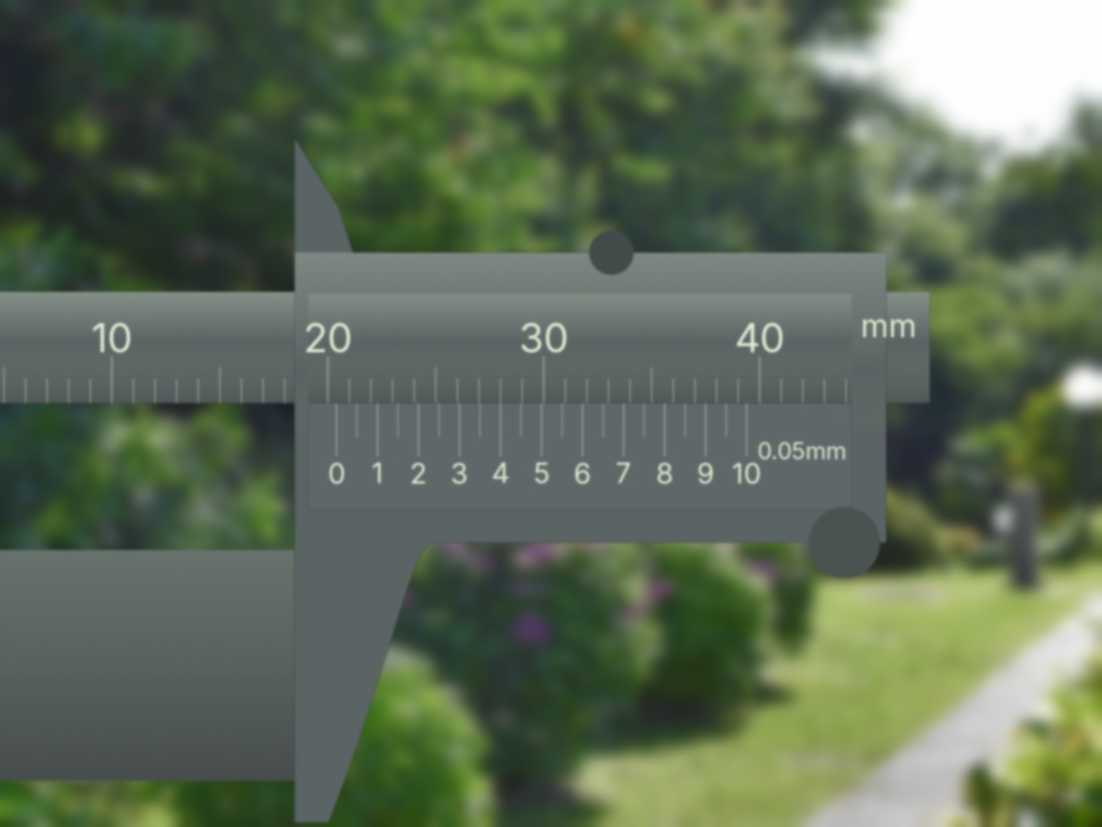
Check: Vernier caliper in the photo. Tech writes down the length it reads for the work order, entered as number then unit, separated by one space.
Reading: 20.4 mm
